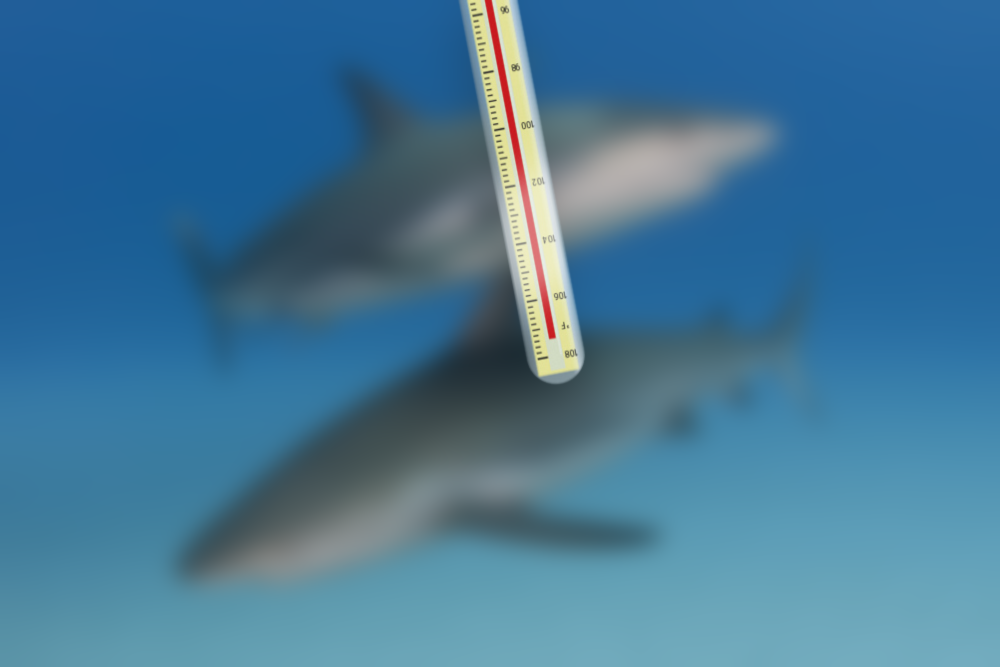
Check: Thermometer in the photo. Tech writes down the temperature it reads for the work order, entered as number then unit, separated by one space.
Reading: 107.4 °F
